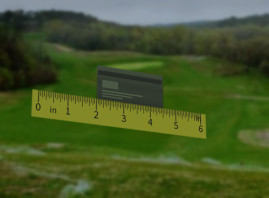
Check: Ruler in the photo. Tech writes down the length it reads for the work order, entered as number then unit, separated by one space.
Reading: 2.5 in
